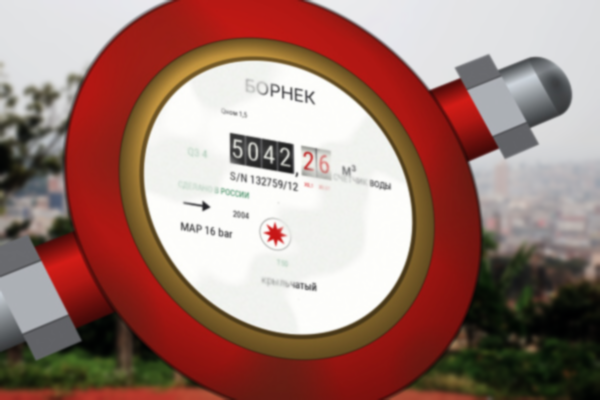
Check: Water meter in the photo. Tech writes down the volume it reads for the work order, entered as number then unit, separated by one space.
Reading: 5042.26 m³
